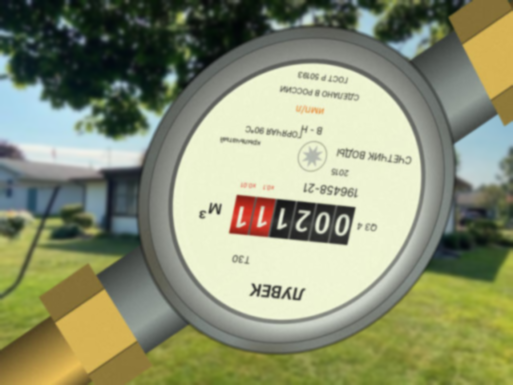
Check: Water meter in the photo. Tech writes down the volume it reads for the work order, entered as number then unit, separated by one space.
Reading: 21.11 m³
